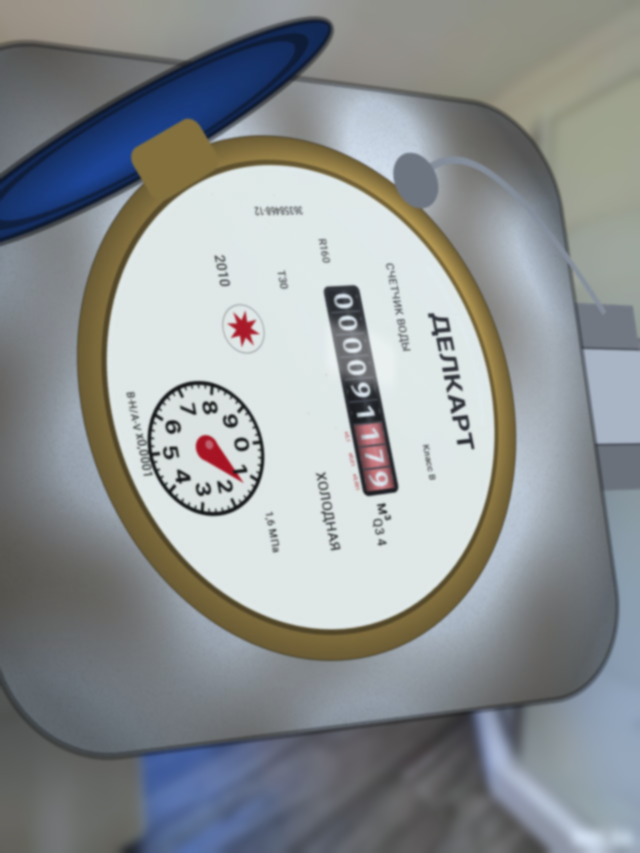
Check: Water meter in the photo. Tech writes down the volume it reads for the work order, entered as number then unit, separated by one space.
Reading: 91.1791 m³
